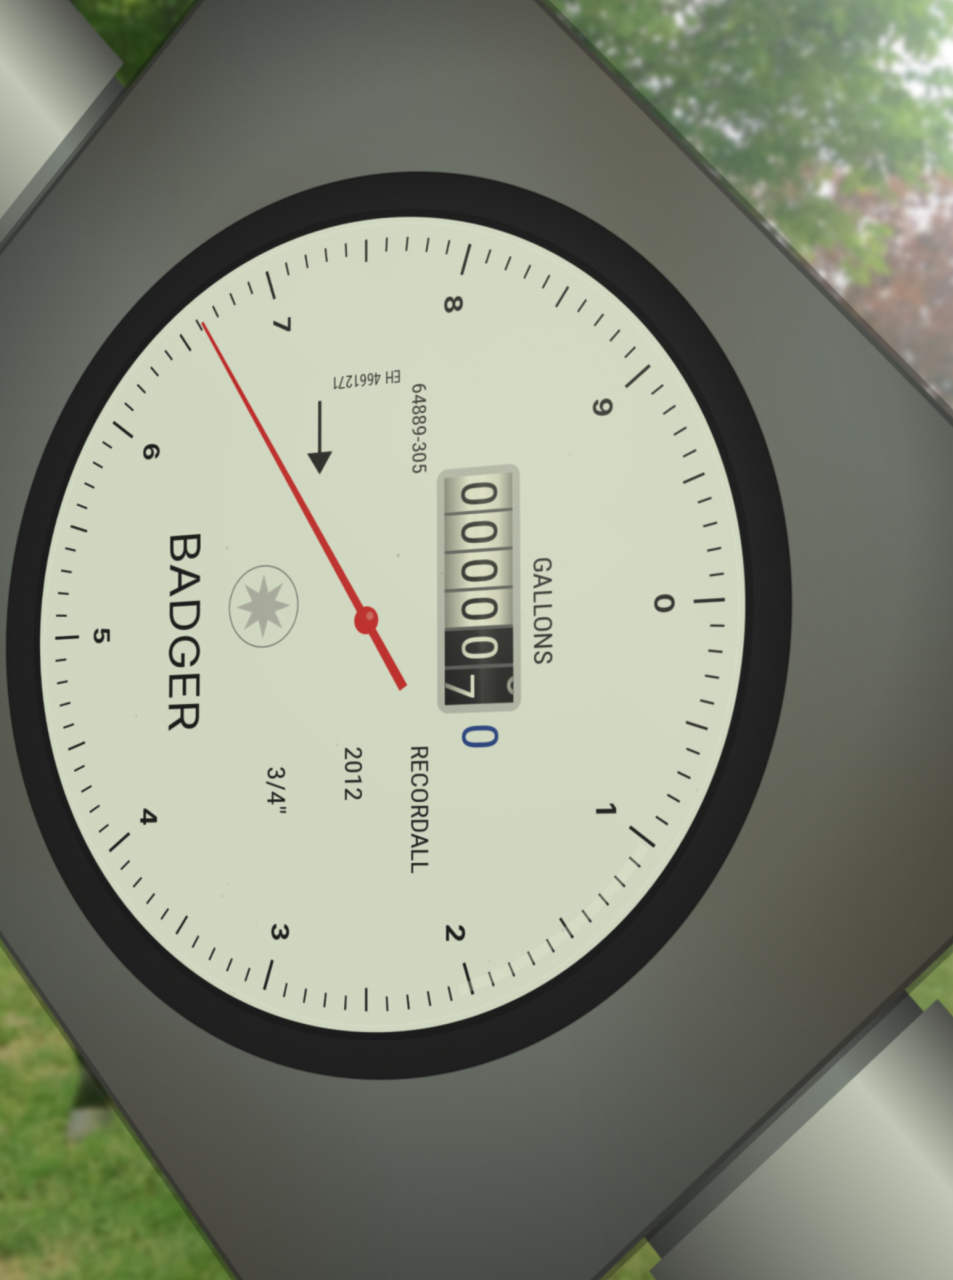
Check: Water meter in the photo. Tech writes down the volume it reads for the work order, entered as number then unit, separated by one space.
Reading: 66.6 gal
